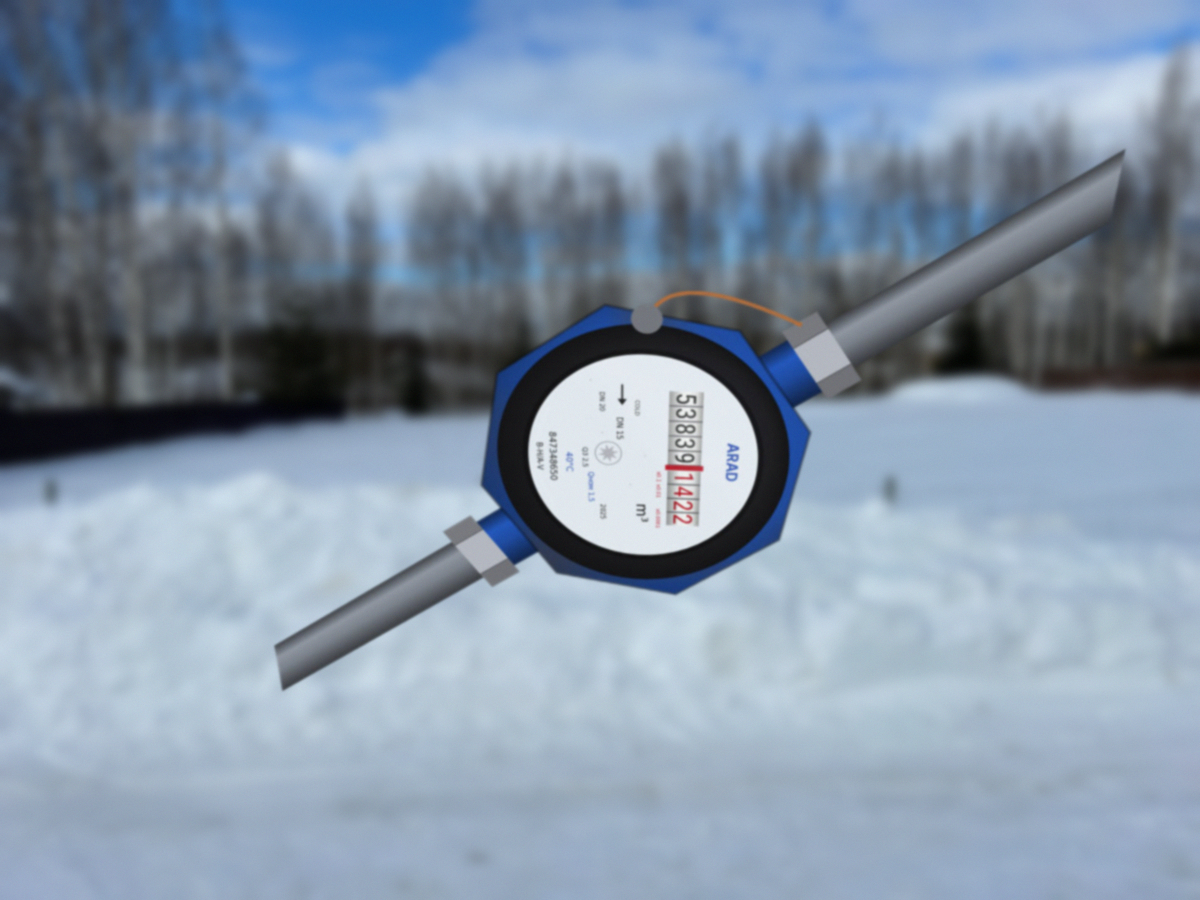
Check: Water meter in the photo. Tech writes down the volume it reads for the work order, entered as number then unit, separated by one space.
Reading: 53839.1422 m³
